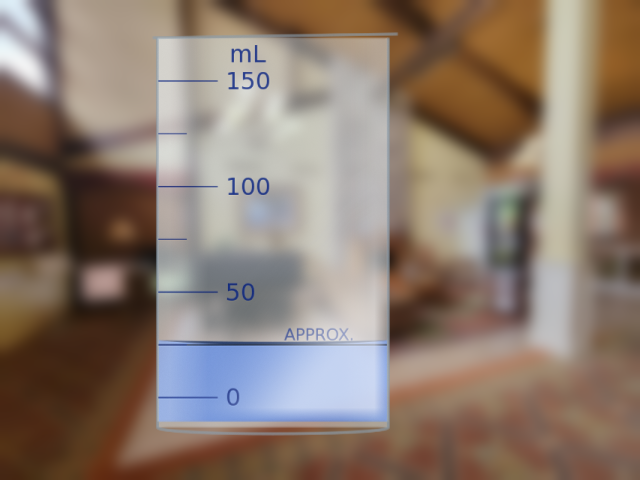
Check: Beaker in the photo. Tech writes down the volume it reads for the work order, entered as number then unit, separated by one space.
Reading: 25 mL
